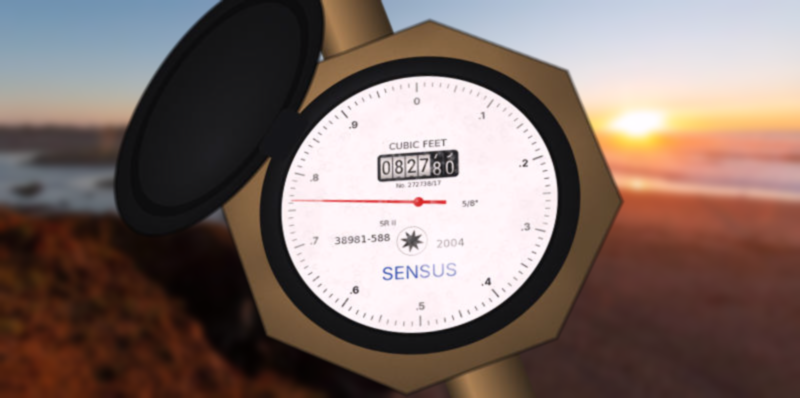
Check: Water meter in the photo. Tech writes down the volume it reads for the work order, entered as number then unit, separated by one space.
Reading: 82779.76 ft³
